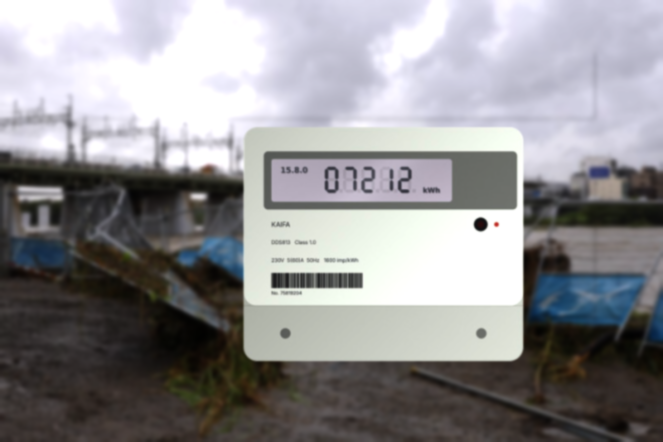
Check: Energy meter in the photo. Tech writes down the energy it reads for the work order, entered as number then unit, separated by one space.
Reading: 7212 kWh
